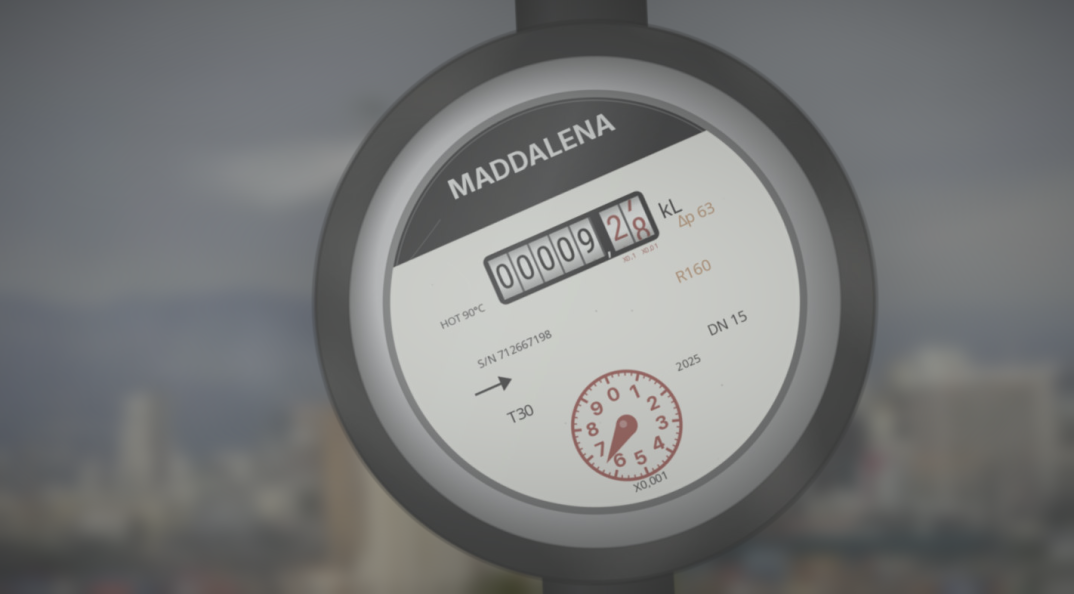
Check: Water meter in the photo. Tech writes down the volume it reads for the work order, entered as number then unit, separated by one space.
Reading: 9.276 kL
